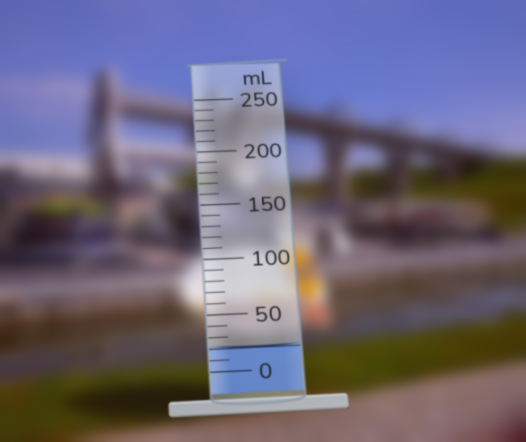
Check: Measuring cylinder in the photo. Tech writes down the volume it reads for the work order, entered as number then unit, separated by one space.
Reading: 20 mL
